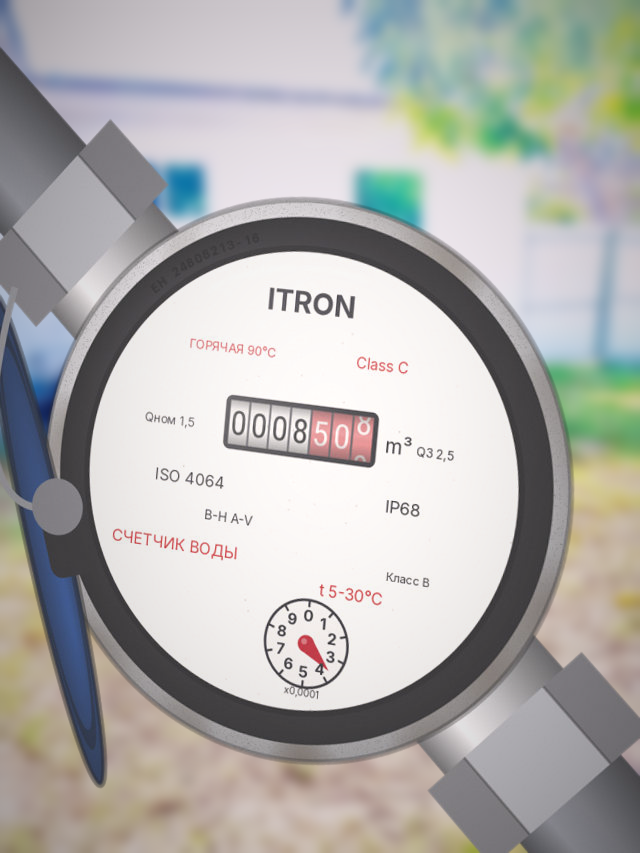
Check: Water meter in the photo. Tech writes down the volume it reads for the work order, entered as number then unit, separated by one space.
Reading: 8.5083 m³
